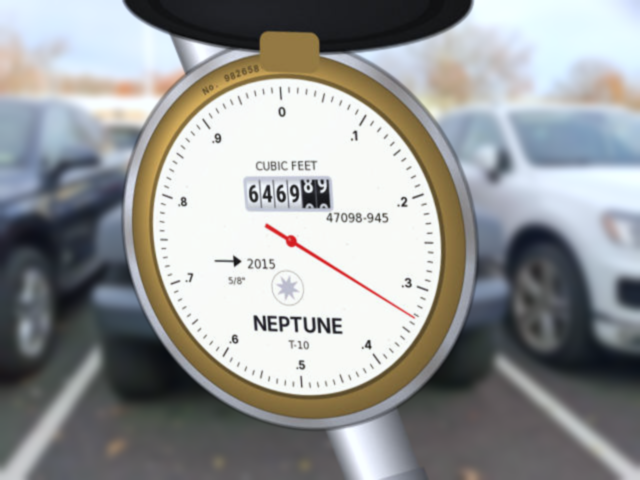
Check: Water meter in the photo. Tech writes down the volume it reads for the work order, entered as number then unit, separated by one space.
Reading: 646989.33 ft³
